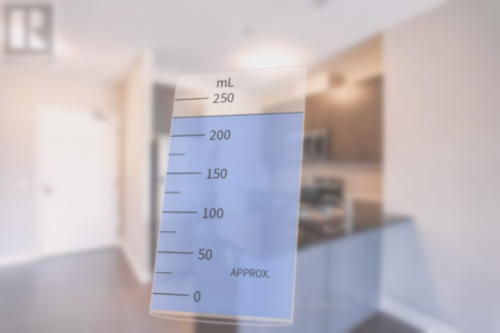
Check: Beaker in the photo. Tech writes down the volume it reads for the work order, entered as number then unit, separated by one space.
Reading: 225 mL
